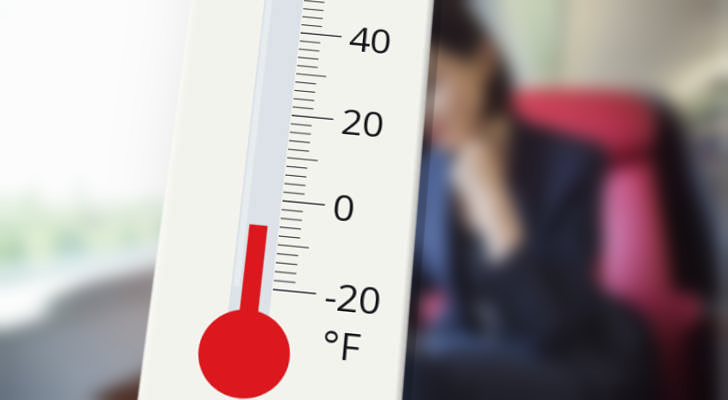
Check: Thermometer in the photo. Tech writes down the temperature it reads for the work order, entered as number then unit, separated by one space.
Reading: -6 °F
